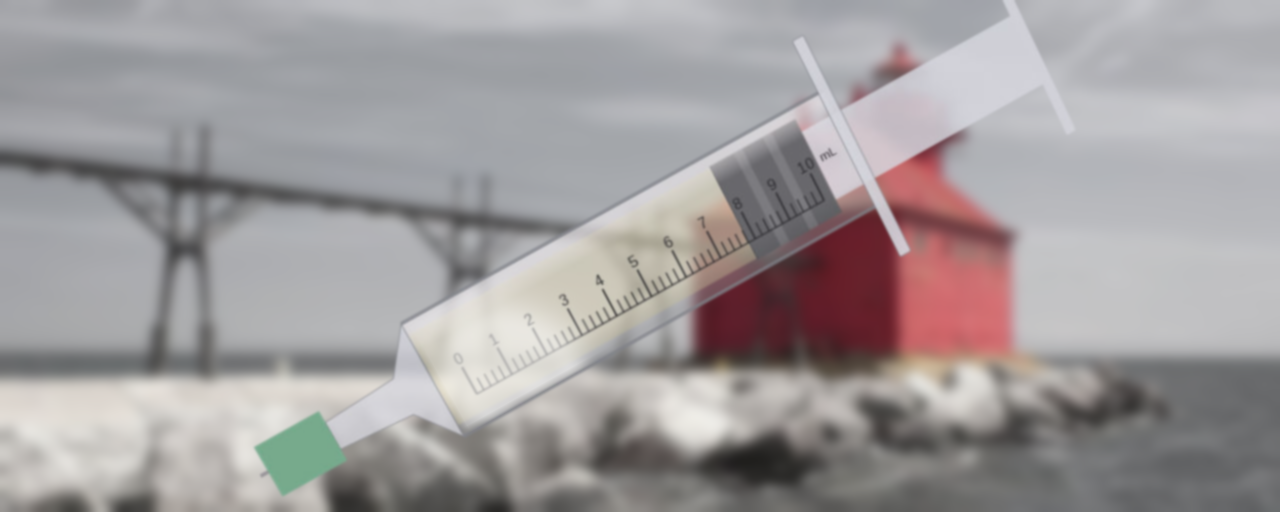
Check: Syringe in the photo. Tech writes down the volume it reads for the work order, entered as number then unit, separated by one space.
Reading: 7.8 mL
